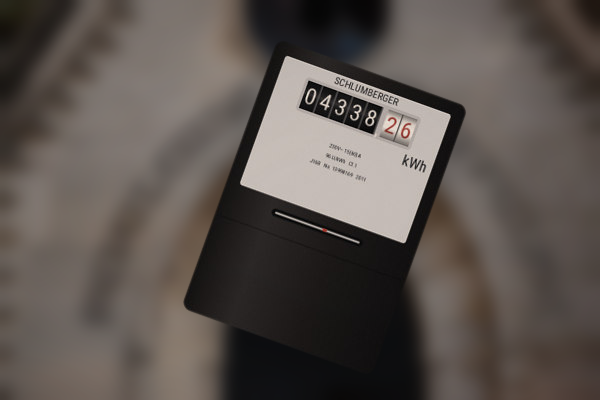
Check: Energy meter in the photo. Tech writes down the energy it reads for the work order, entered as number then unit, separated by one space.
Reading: 4338.26 kWh
